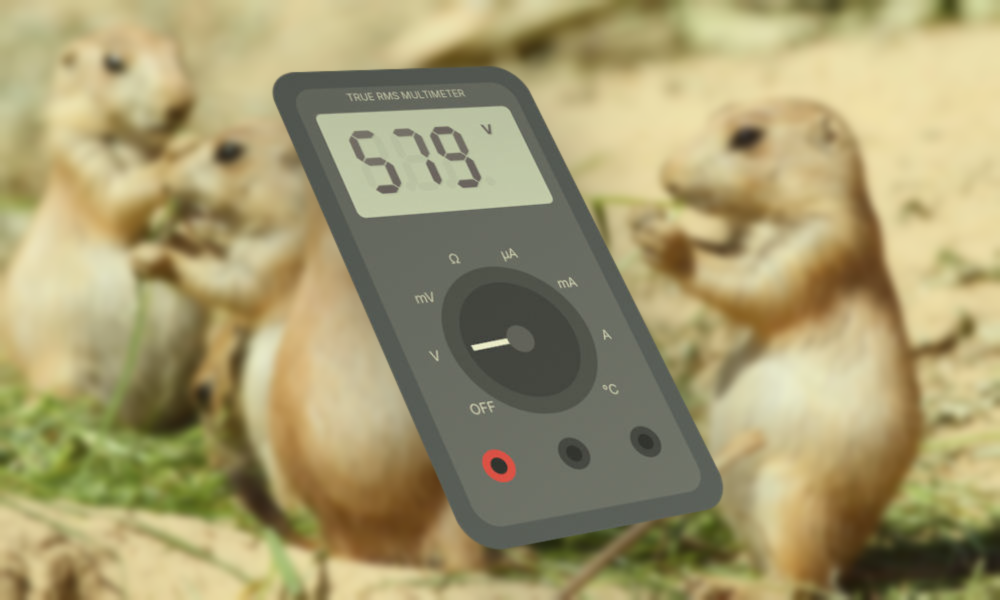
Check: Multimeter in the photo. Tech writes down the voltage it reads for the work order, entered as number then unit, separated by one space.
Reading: 579 V
